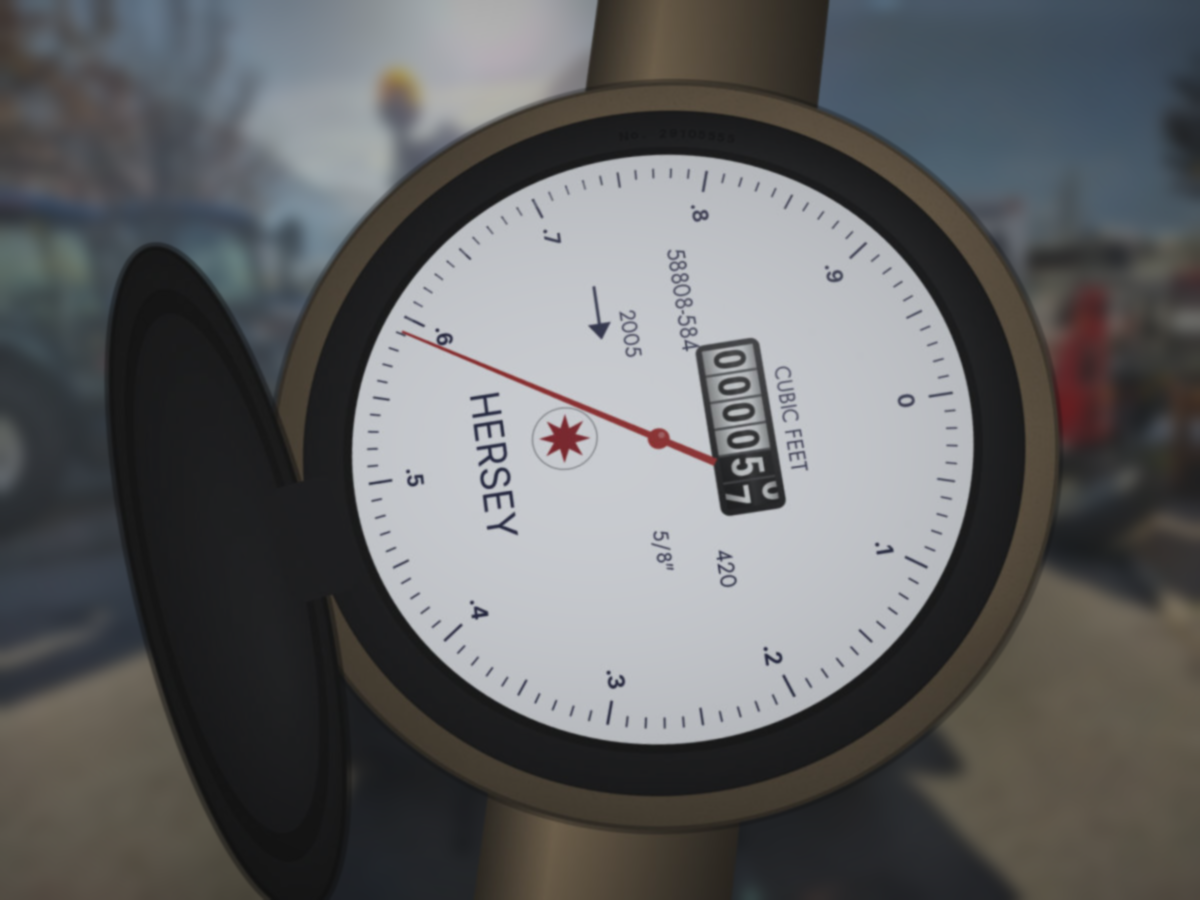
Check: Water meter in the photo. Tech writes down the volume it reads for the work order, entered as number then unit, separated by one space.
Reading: 56.59 ft³
